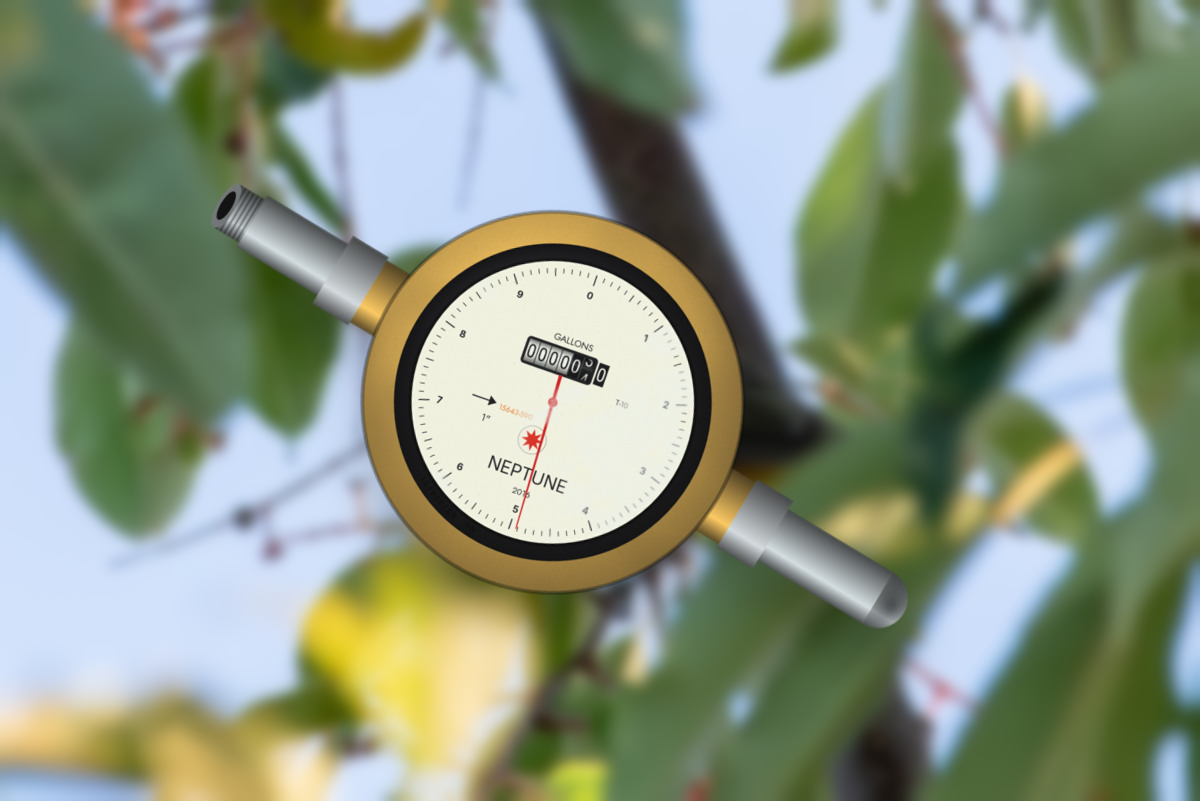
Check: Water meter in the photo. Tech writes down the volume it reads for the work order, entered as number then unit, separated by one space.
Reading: 34.9 gal
